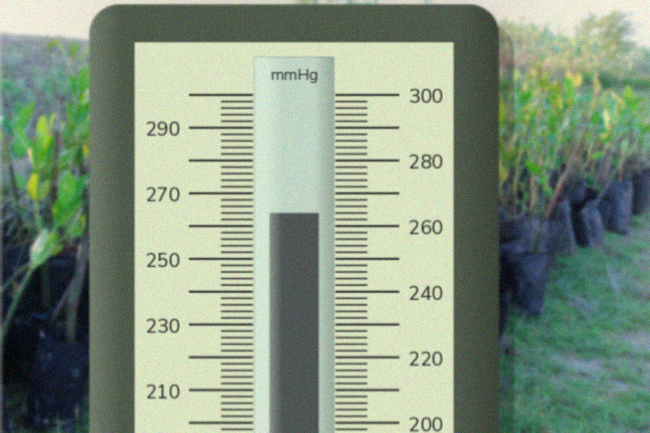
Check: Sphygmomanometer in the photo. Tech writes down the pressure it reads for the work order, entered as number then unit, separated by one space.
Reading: 264 mmHg
